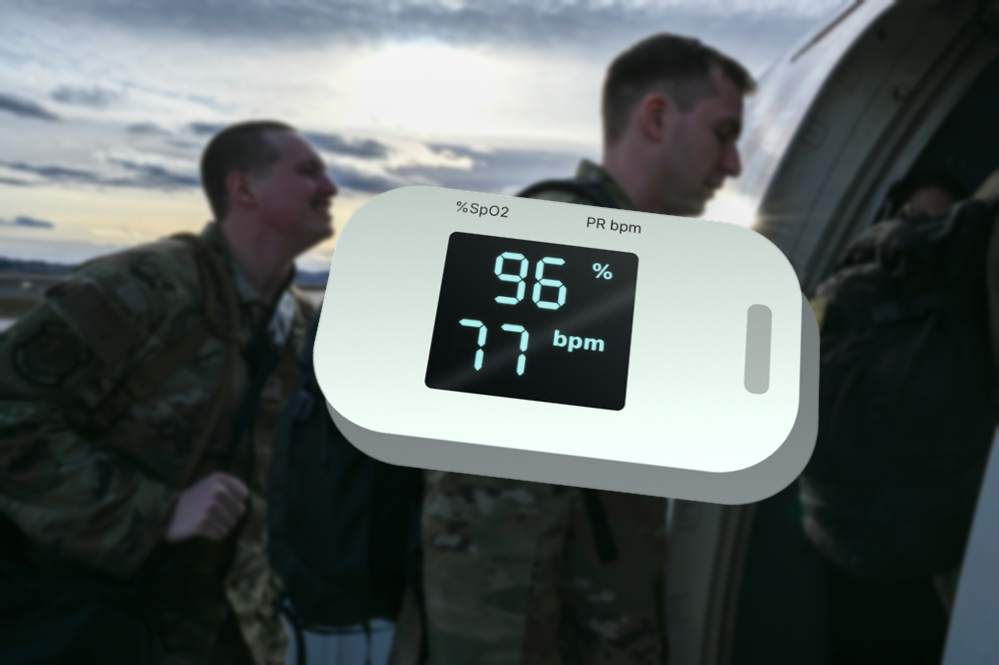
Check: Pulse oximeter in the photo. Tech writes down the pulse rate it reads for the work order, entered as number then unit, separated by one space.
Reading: 77 bpm
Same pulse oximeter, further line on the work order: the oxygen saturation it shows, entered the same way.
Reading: 96 %
